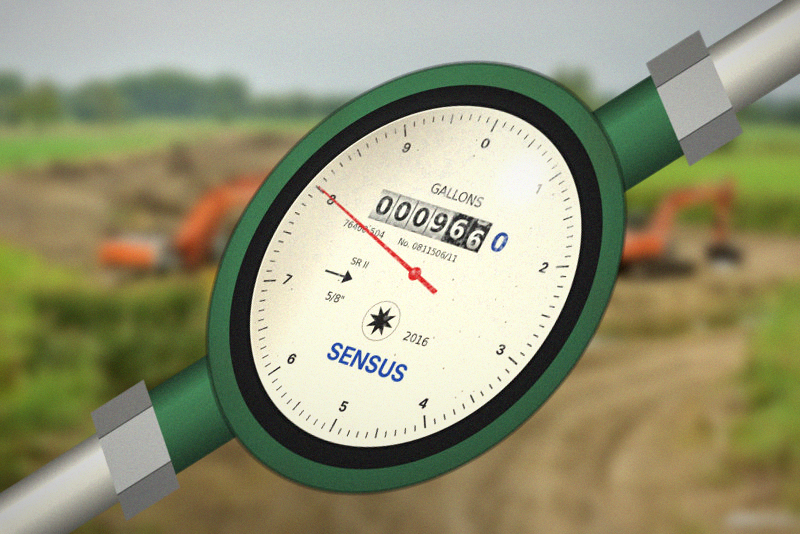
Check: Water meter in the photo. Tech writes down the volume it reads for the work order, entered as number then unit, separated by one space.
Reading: 9658.0 gal
